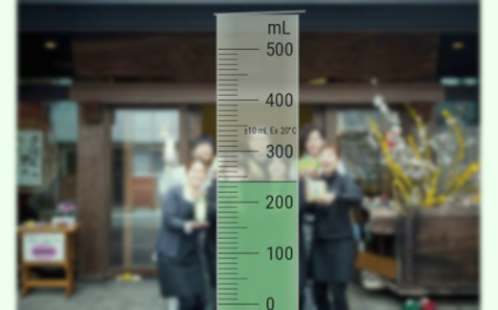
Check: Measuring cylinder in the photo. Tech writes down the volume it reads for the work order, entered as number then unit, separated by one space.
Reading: 240 mL
